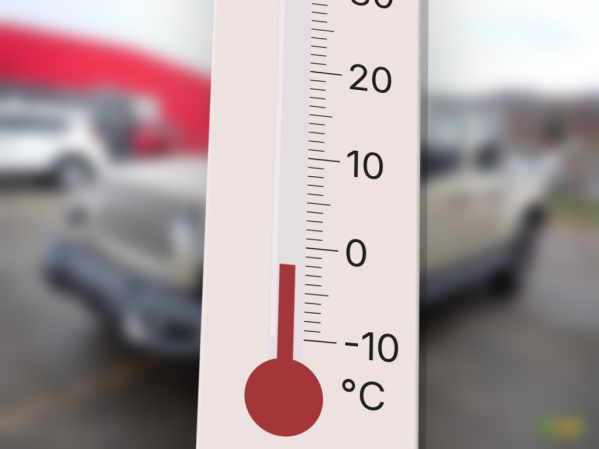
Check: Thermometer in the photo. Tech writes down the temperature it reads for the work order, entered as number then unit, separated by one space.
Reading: -2 °C
